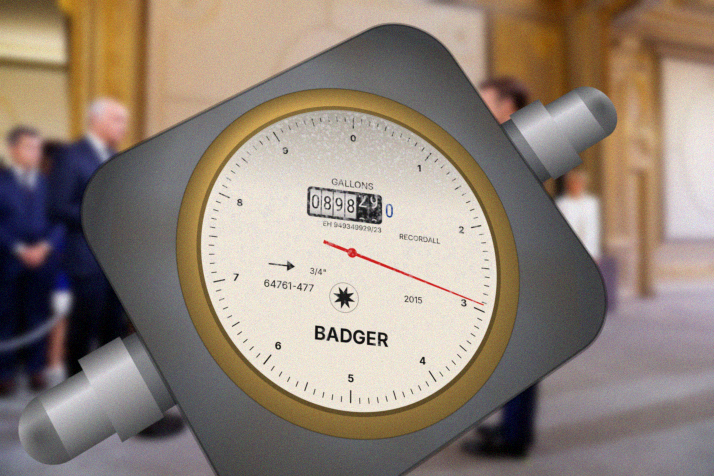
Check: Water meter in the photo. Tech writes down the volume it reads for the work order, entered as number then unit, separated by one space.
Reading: 898292.9 gal
